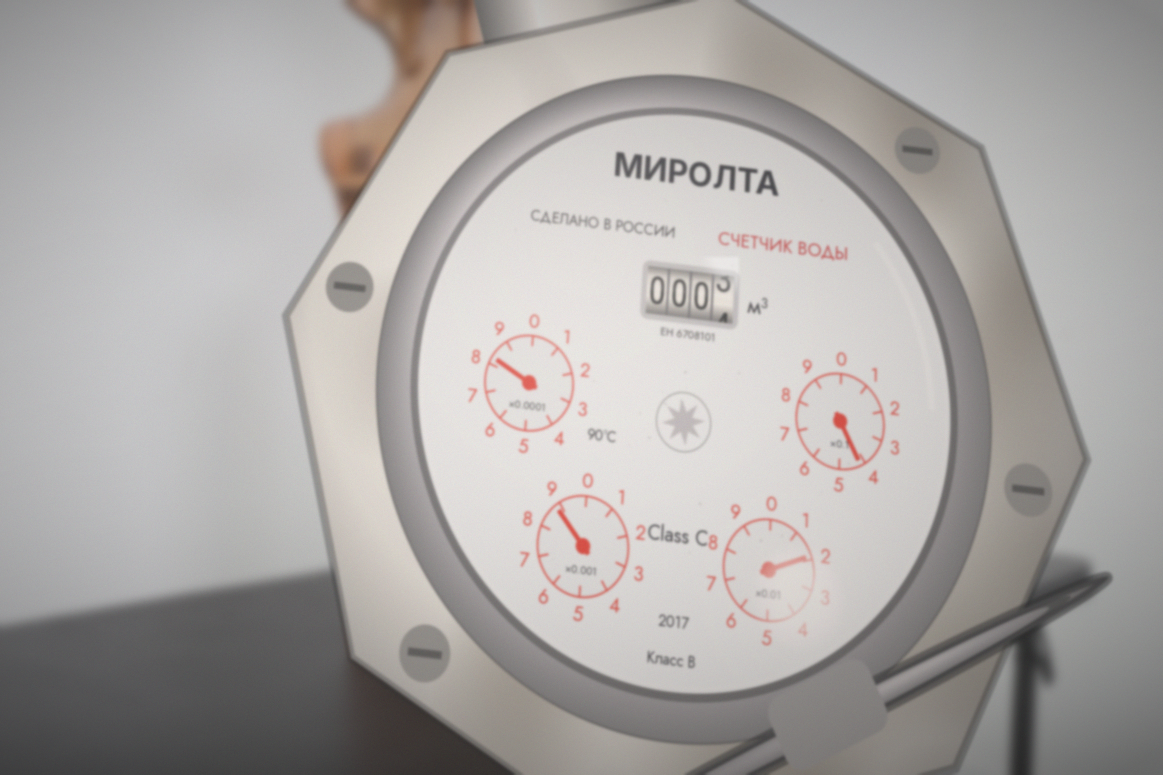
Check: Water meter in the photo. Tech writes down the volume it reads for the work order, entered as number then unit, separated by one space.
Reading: 3.4188 m³
